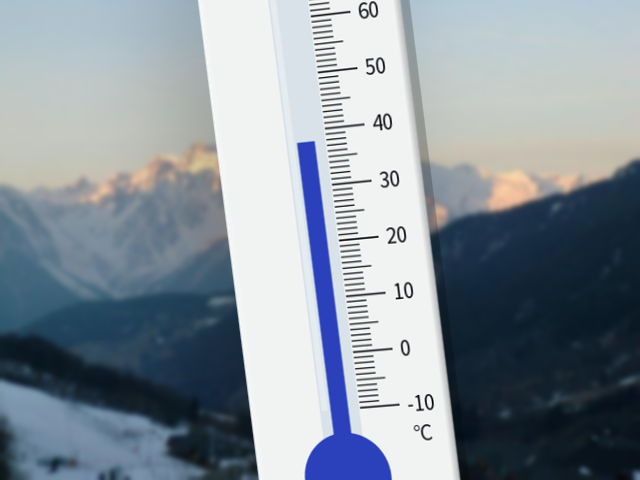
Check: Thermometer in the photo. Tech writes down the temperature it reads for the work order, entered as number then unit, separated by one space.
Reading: 38 °C
